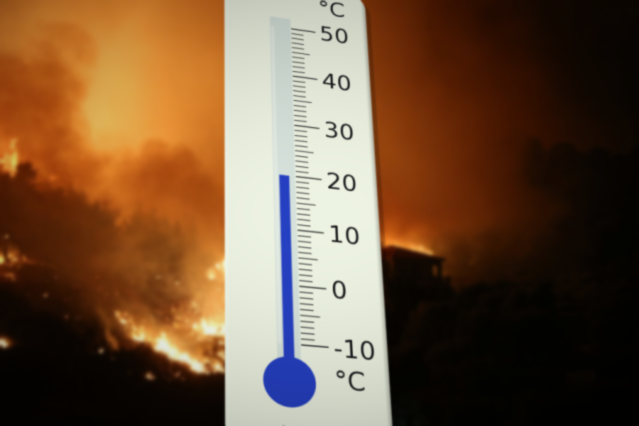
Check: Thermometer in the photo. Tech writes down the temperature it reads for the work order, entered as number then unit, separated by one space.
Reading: 20 °C
